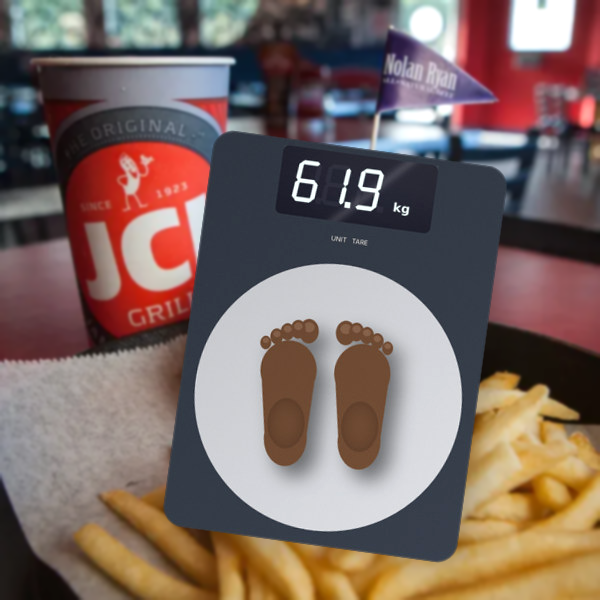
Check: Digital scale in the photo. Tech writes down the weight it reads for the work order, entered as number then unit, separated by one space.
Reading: 61.9 kg
